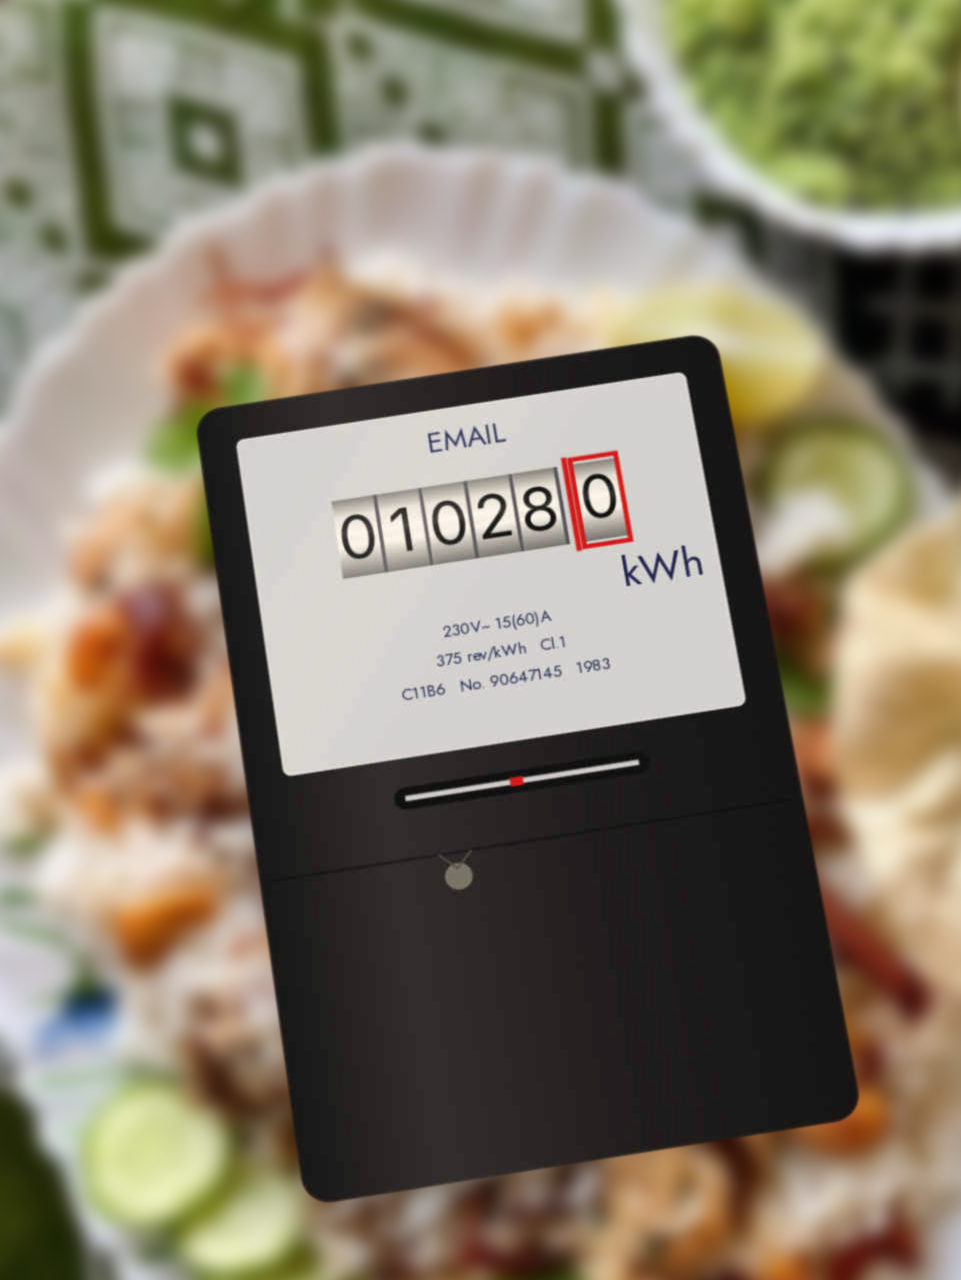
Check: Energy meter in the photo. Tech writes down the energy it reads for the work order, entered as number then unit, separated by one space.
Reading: 1028.0 kWh
